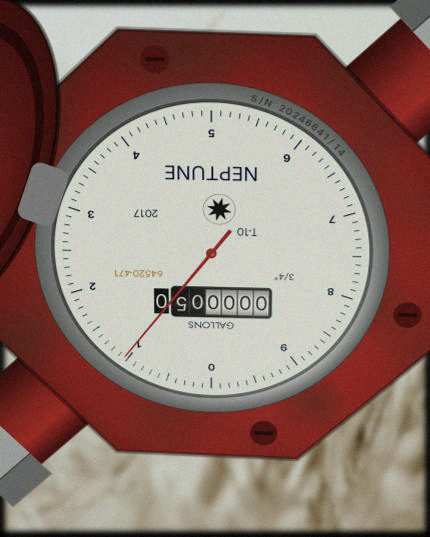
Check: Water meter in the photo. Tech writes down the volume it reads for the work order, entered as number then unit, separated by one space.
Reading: 51.0 gal
